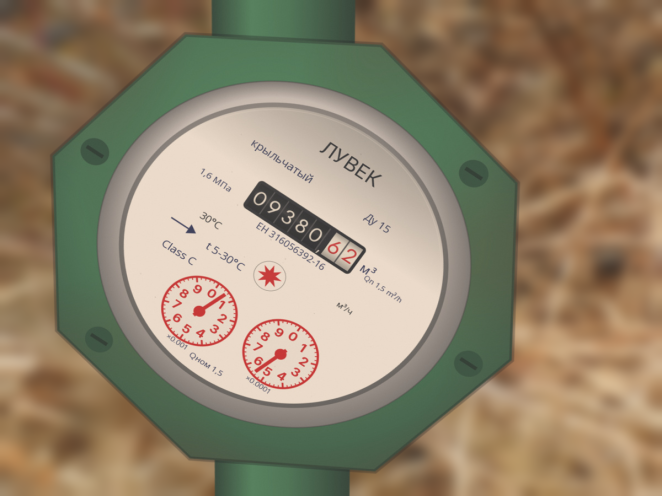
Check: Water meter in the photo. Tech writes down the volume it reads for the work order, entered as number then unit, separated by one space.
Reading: 9380.6205 m³
